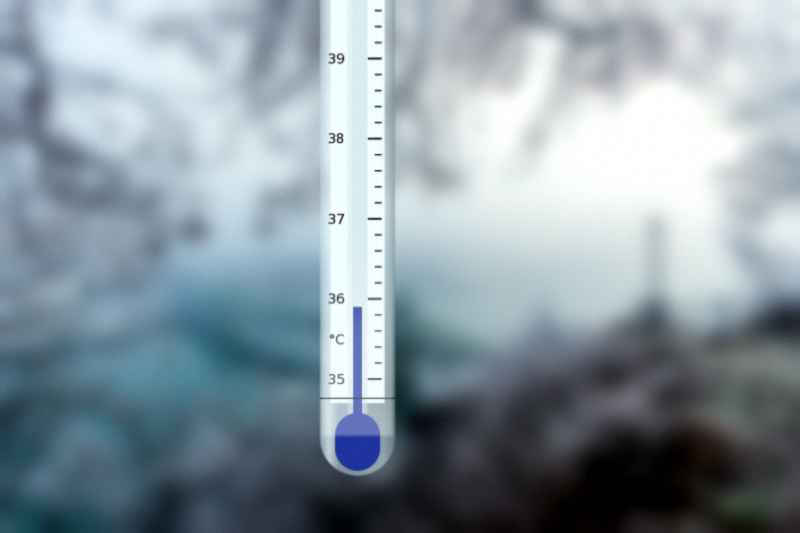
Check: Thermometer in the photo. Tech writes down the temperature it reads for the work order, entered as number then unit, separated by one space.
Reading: 35.9 °C
